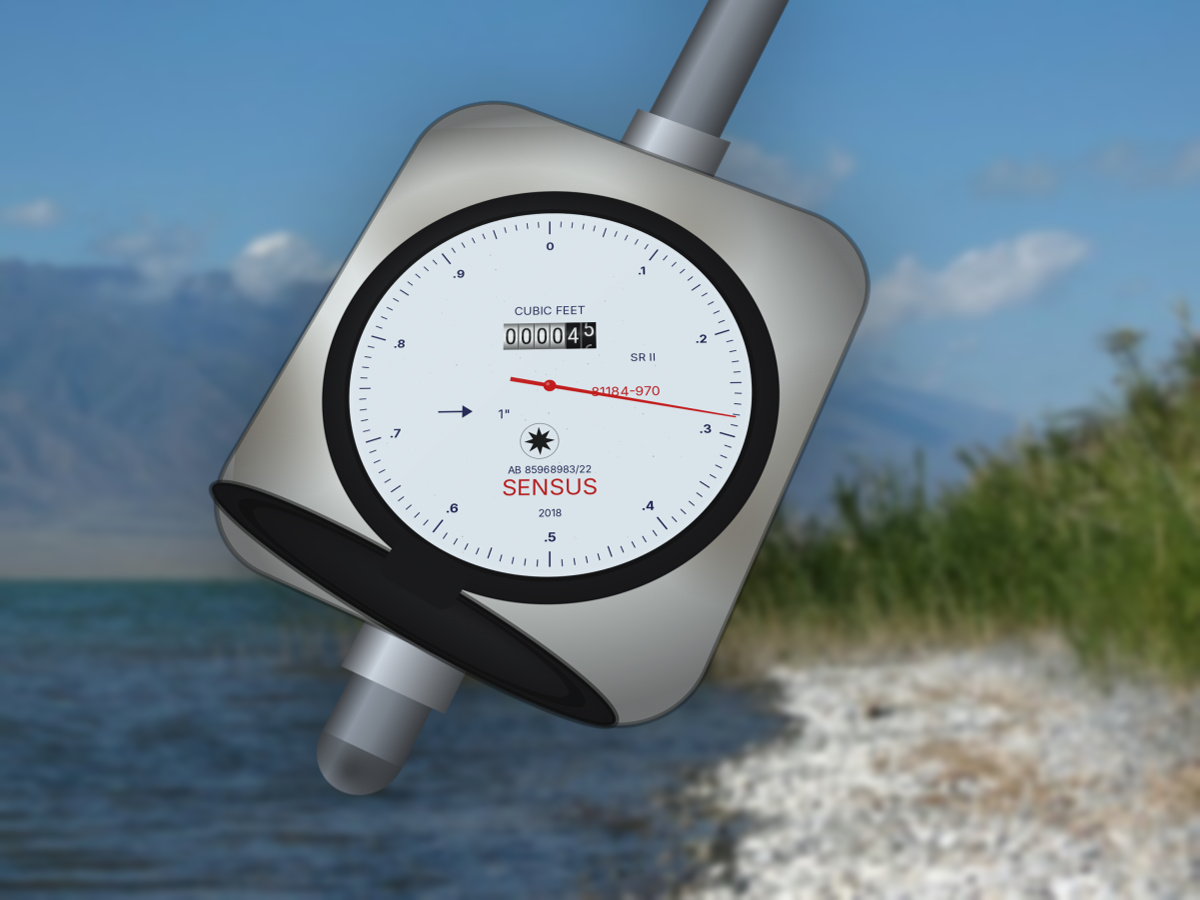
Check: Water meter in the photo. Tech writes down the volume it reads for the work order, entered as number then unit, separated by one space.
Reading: 45.28 ft³
